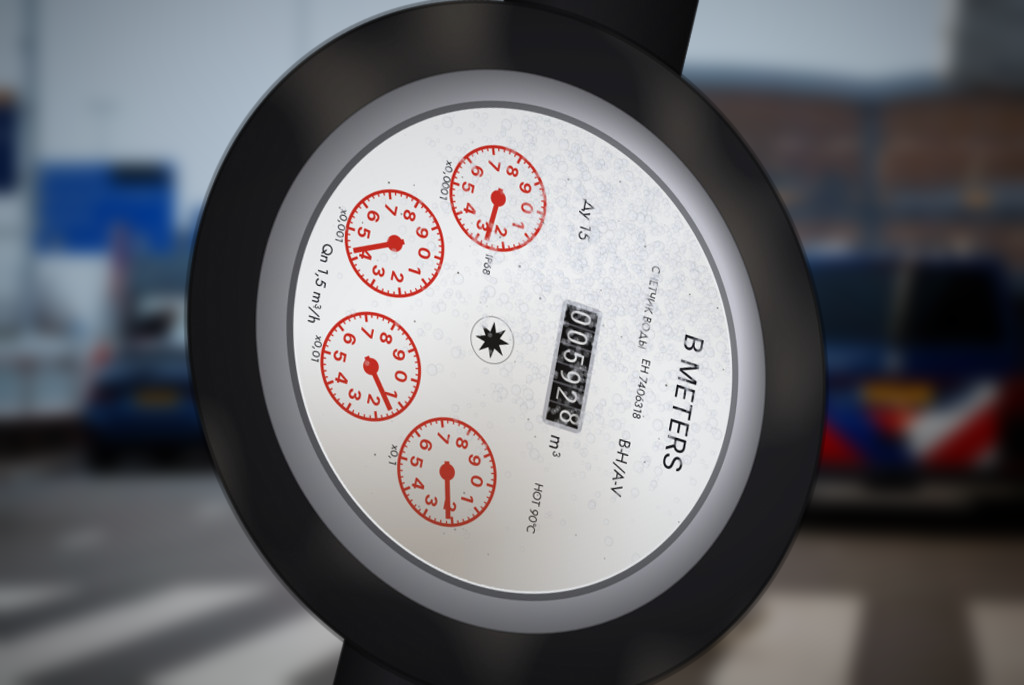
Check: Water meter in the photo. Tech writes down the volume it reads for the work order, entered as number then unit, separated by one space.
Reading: 5928.2142 m³
